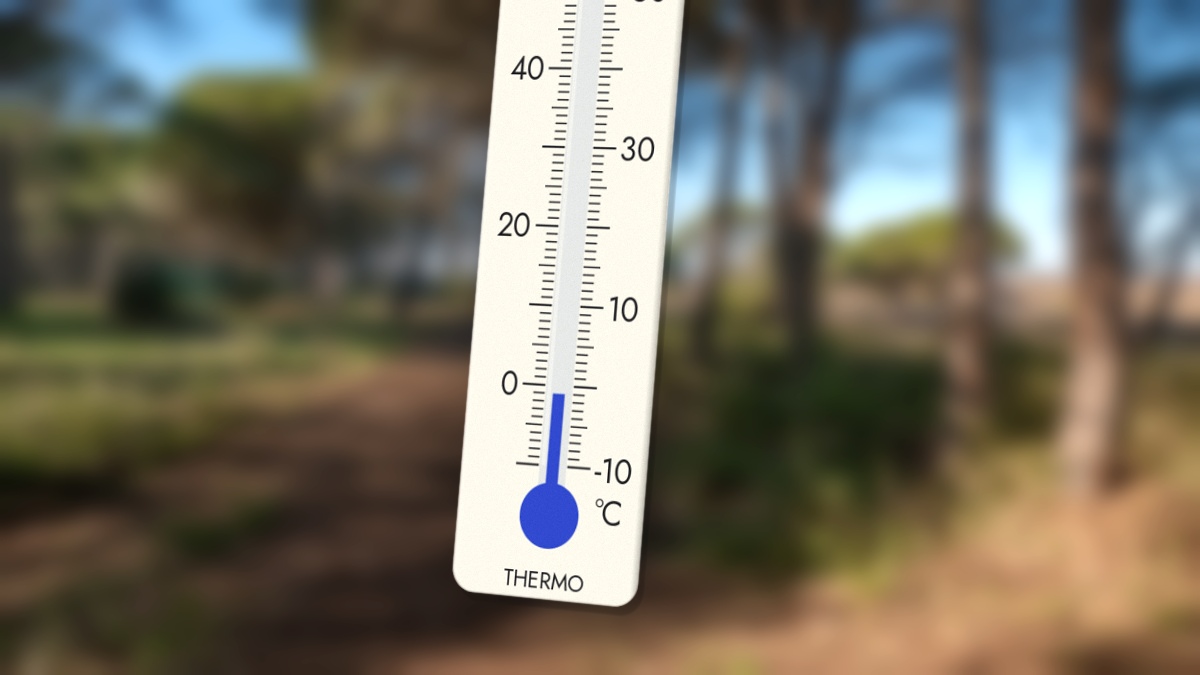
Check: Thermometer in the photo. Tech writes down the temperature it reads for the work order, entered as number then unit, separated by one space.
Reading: -1 °C
